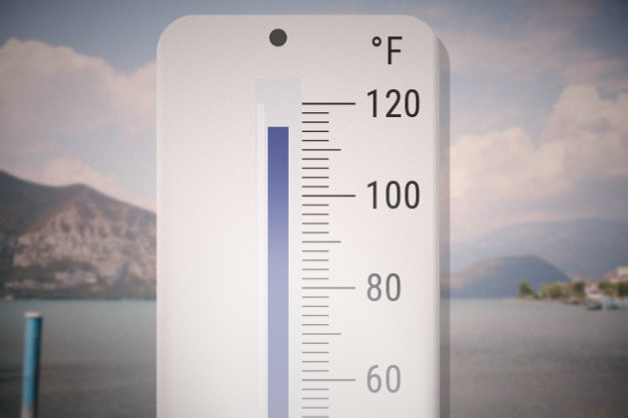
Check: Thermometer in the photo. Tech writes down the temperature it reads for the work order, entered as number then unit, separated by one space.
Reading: 115 °F
